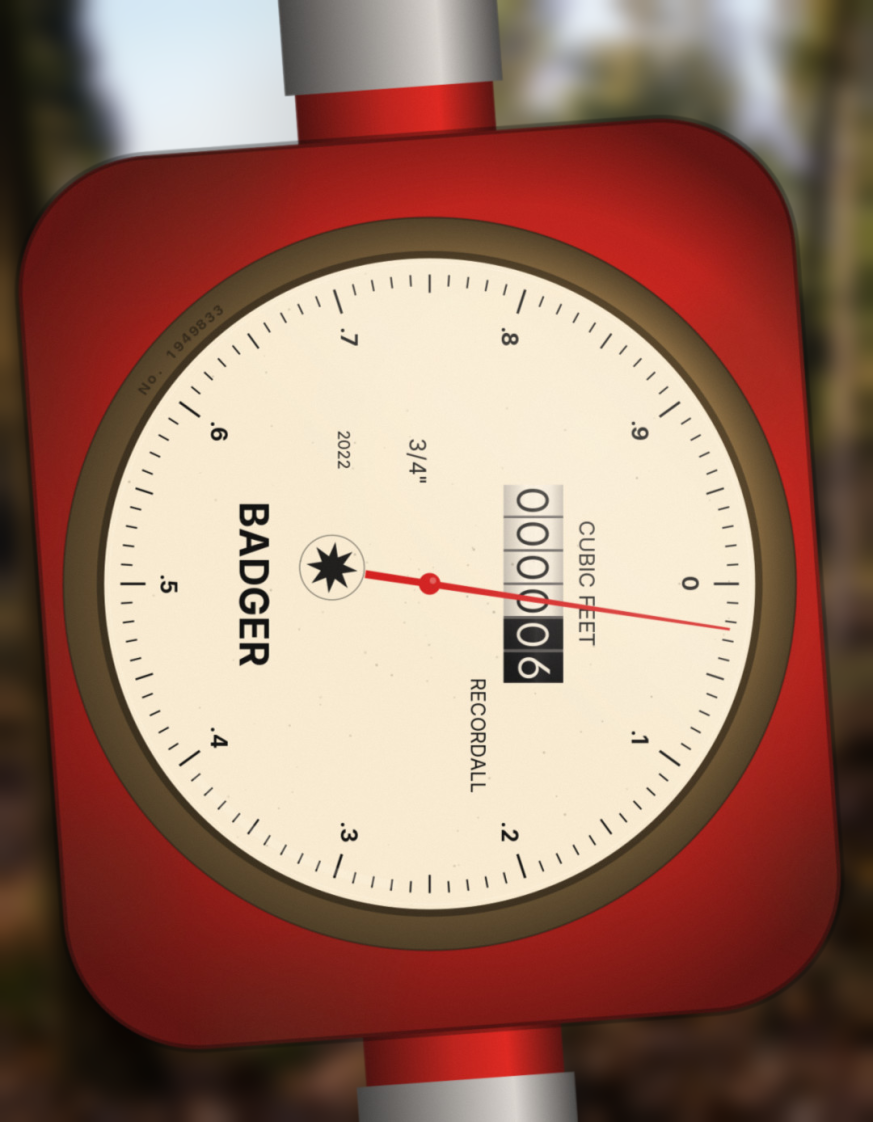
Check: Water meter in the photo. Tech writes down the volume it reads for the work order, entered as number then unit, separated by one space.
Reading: 6.02 ft³
